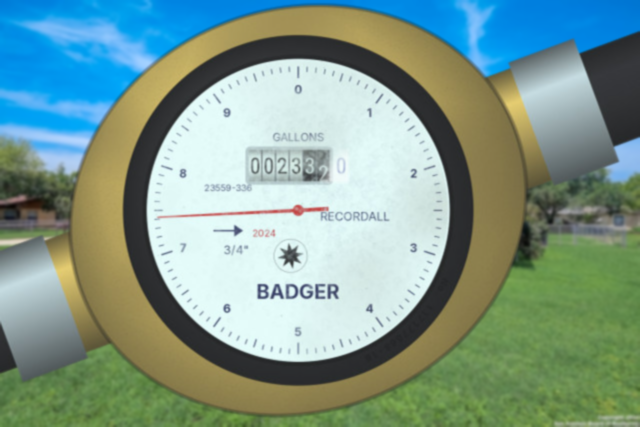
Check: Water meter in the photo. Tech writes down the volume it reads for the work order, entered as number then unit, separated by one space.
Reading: 23317.4 gal
